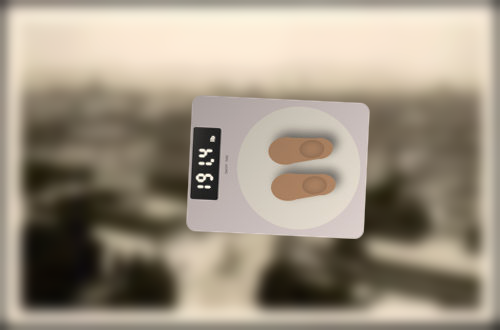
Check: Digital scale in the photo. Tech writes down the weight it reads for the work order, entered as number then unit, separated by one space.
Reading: 191.4 lb
